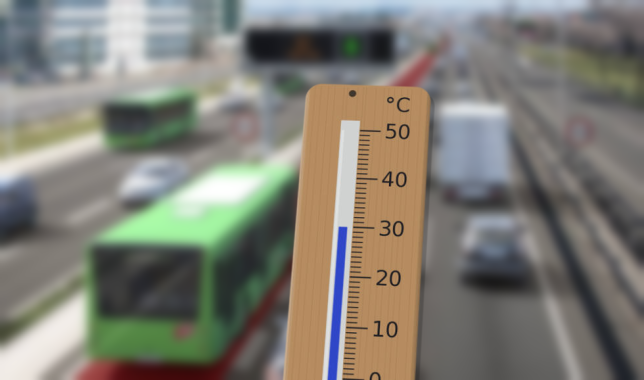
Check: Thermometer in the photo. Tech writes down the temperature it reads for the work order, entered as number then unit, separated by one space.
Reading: 30 °C
